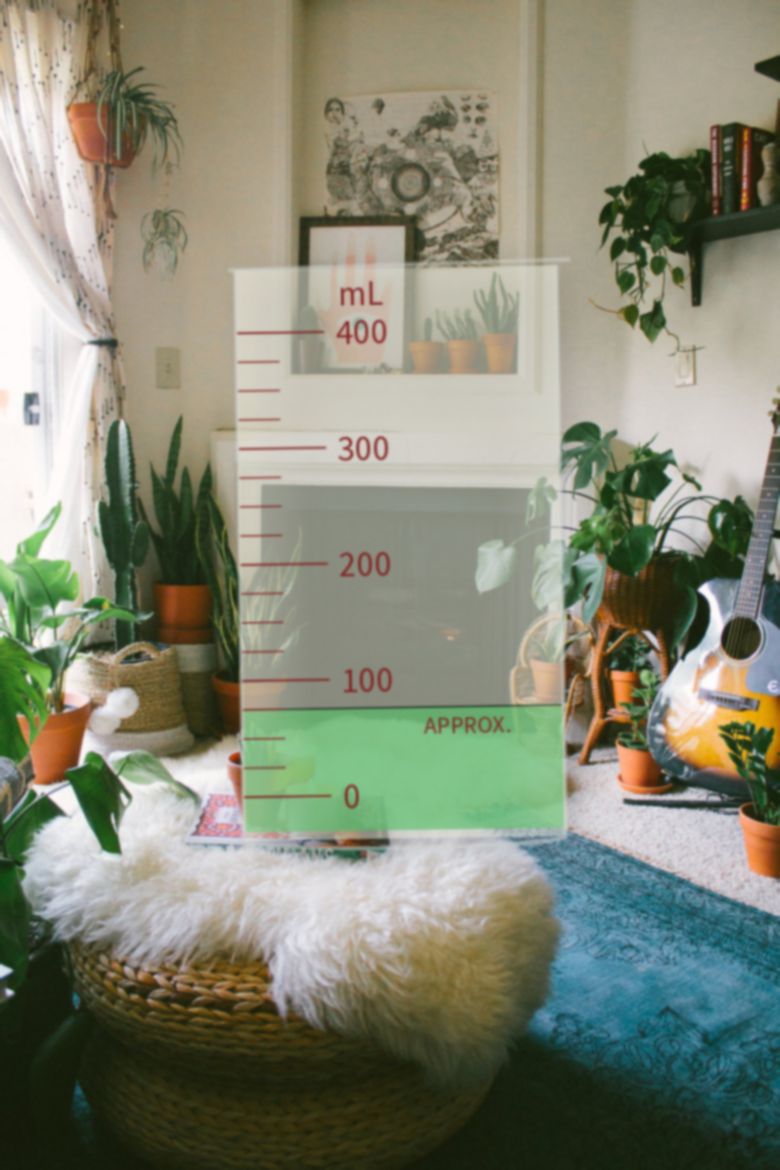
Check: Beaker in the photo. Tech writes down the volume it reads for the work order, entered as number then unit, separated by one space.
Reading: 75 mL
